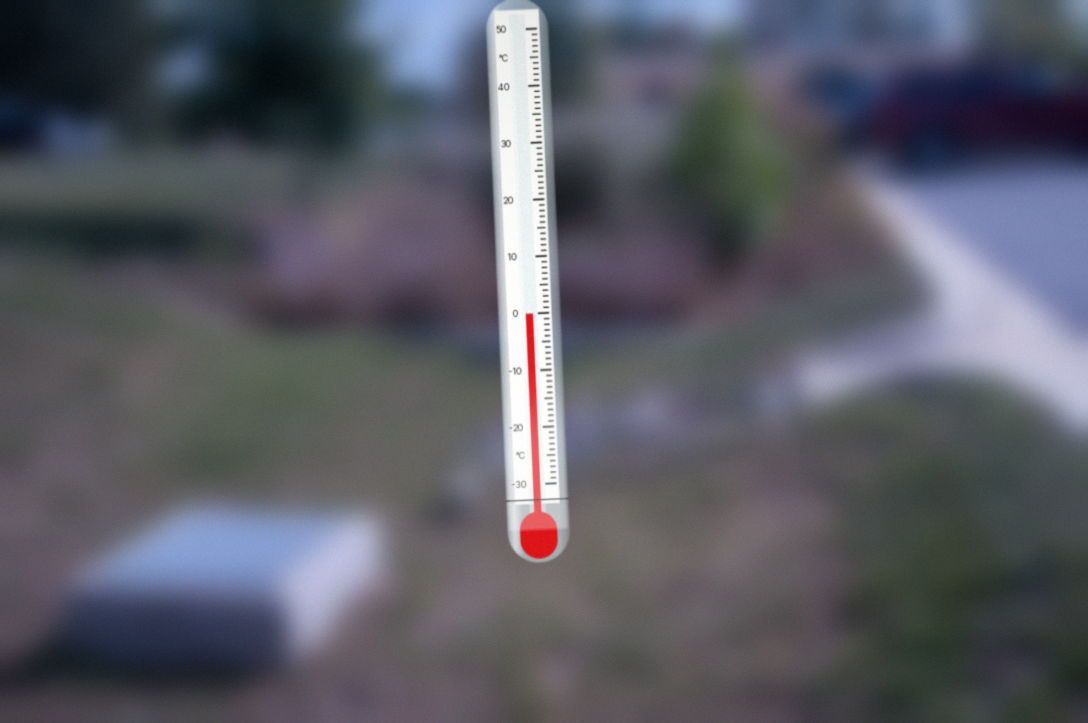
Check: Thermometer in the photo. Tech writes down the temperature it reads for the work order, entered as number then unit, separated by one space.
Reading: 0 °C
